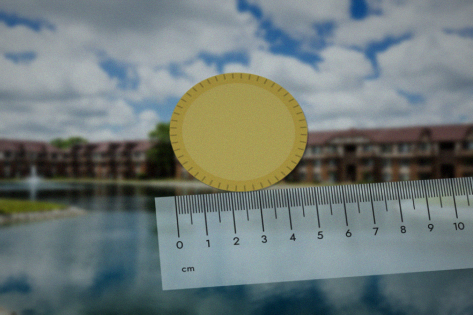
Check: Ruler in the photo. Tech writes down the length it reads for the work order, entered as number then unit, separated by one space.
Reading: 5 cm
